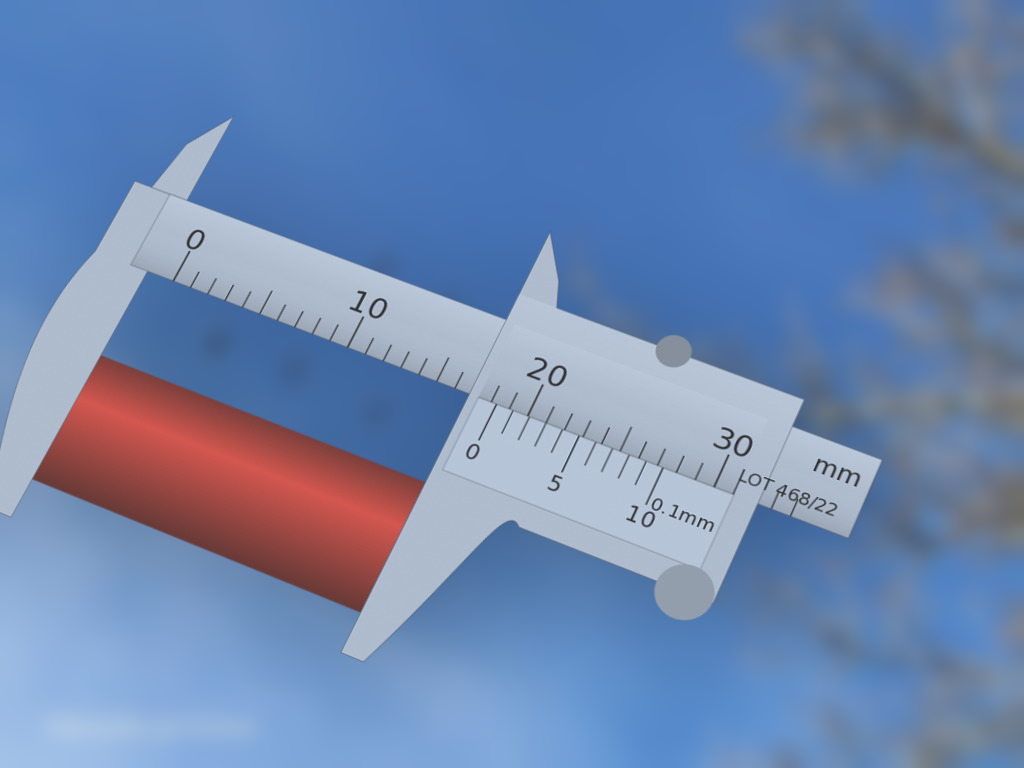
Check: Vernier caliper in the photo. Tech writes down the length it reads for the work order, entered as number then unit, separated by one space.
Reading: 18.3 mm
